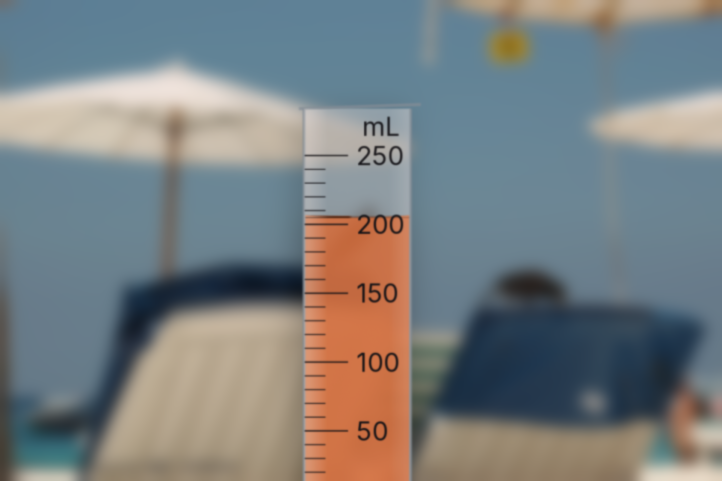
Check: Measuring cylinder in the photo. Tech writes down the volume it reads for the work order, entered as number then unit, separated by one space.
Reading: 205 mL
